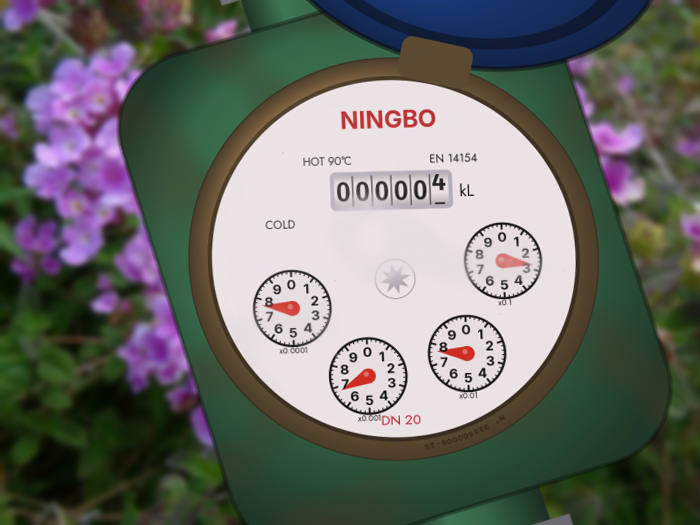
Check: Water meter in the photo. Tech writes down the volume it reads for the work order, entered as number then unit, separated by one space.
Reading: 4.2767 kL
